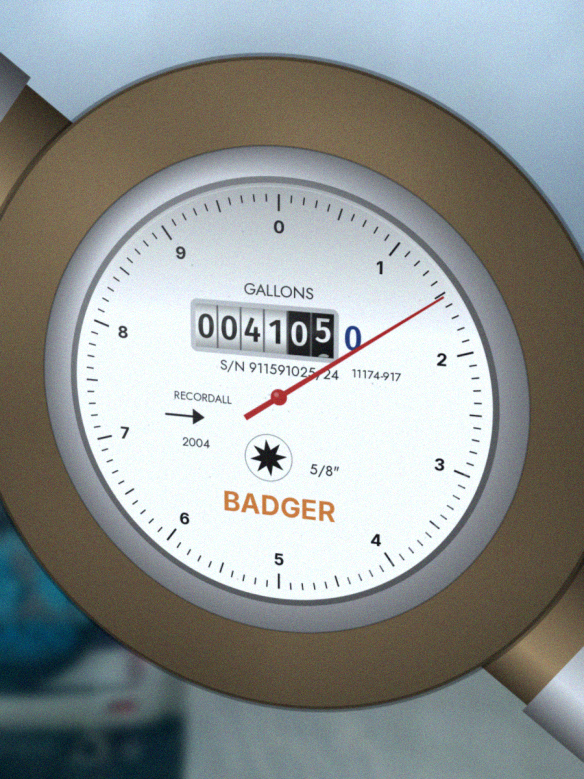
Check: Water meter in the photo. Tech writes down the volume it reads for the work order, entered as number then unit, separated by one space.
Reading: 41051.5 gal
